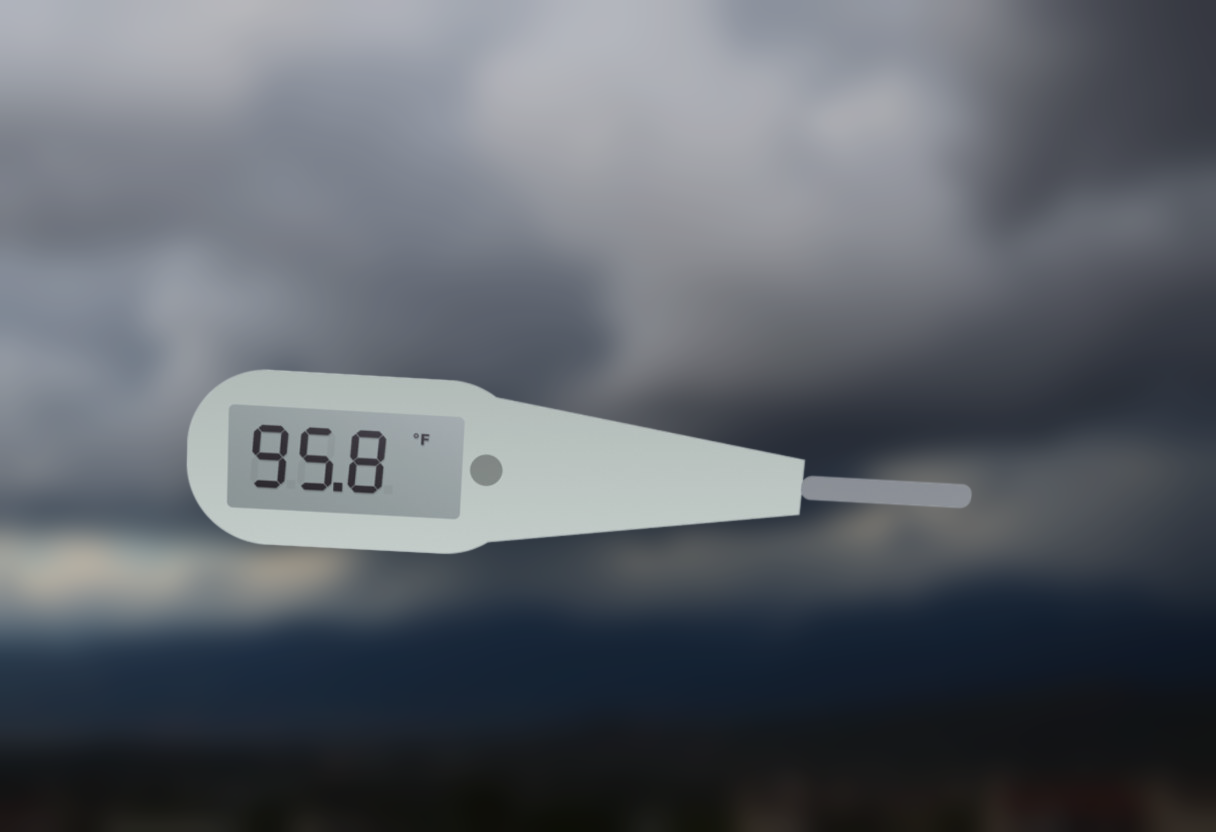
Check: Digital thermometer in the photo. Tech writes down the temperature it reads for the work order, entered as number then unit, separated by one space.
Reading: 95.8 °F
